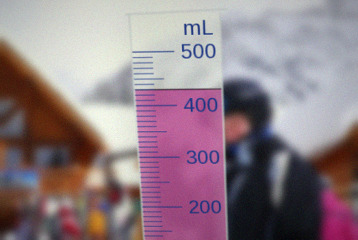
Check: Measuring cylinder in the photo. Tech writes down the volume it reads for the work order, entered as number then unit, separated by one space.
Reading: 430 mL
